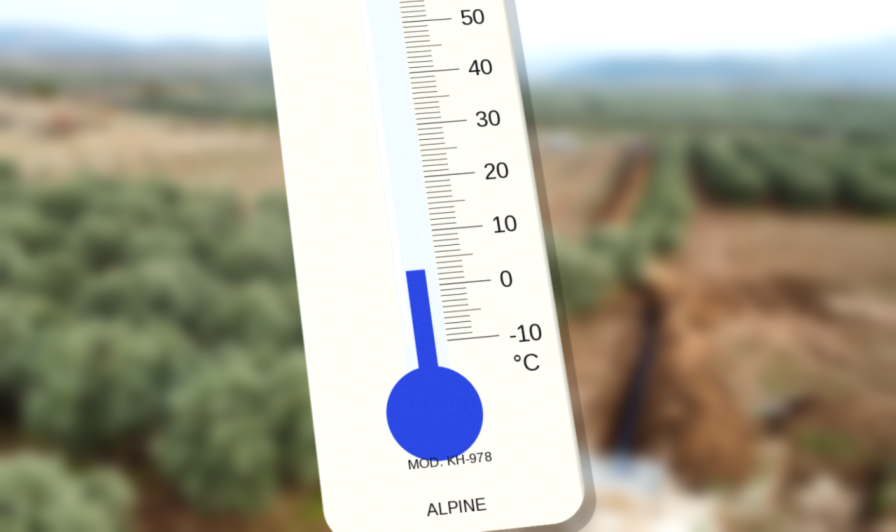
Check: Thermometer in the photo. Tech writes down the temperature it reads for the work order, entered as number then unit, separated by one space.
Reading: 3 °C
